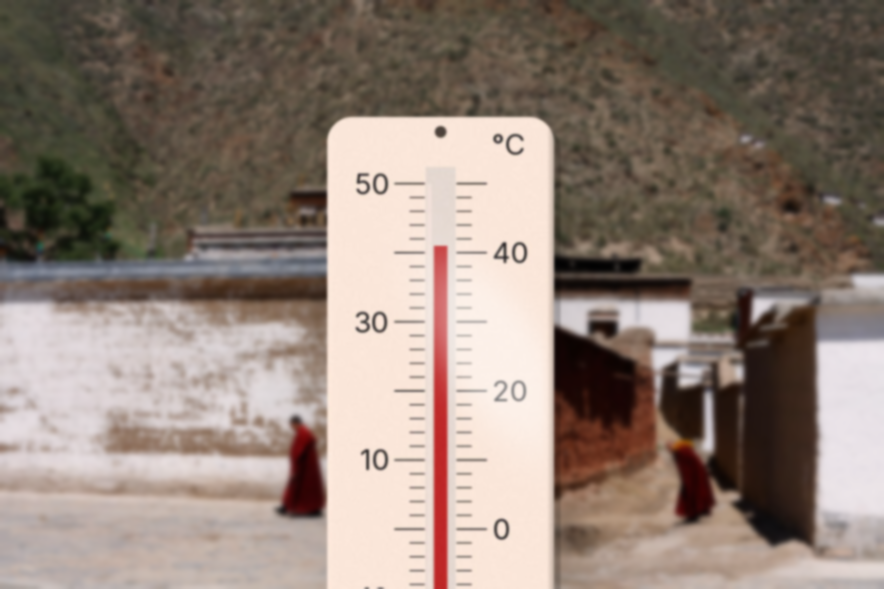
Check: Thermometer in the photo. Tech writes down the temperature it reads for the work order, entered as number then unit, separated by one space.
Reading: 41 °C
